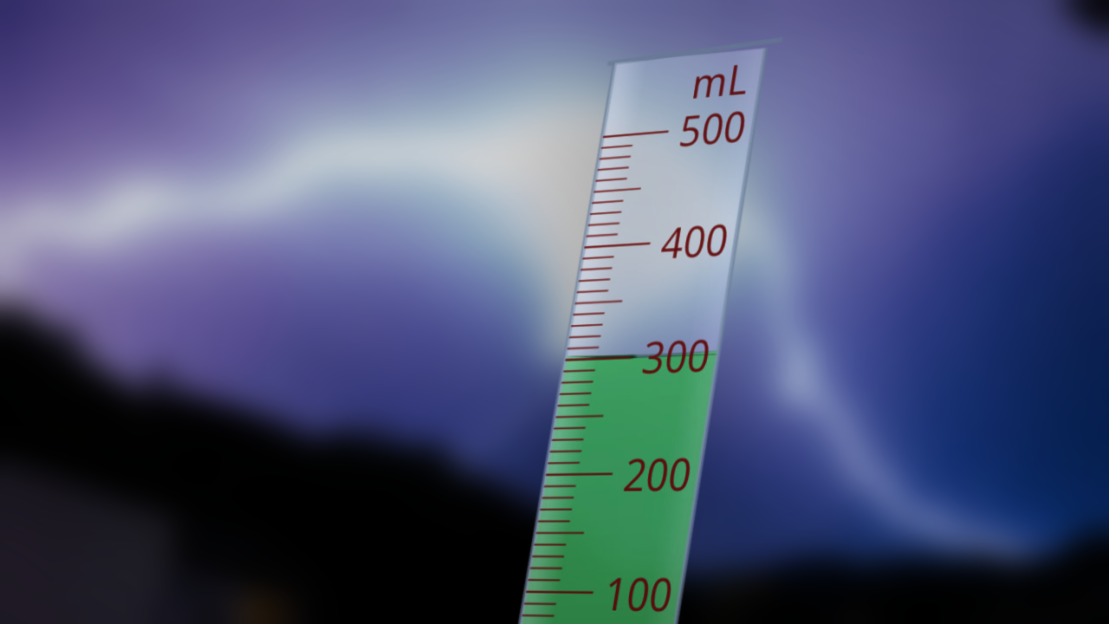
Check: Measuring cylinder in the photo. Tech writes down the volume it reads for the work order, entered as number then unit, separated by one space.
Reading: 300 mL
